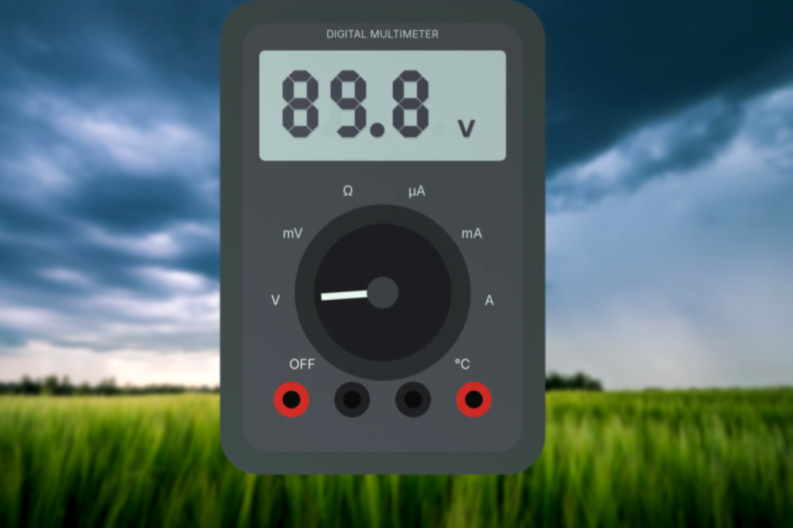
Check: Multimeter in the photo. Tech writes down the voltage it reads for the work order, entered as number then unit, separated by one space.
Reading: 89.8 V
